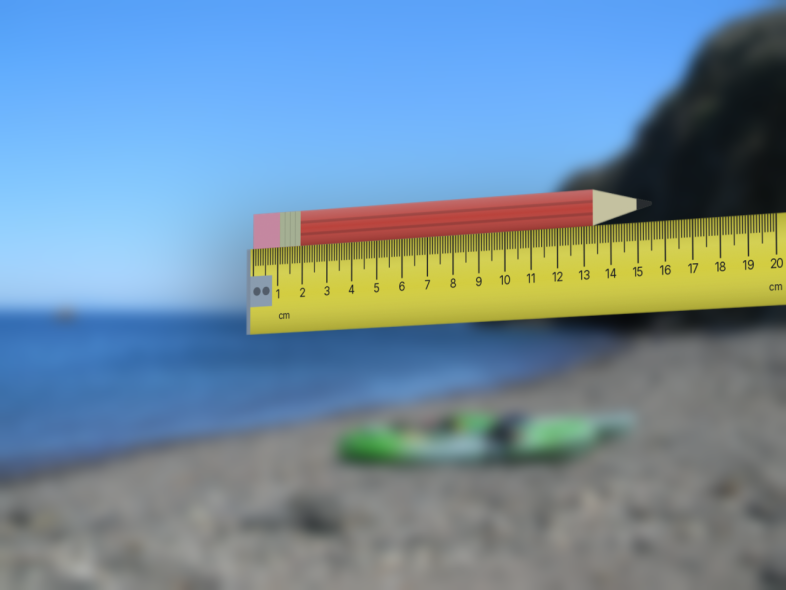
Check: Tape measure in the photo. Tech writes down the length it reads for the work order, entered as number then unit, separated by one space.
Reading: 15.5 cm
